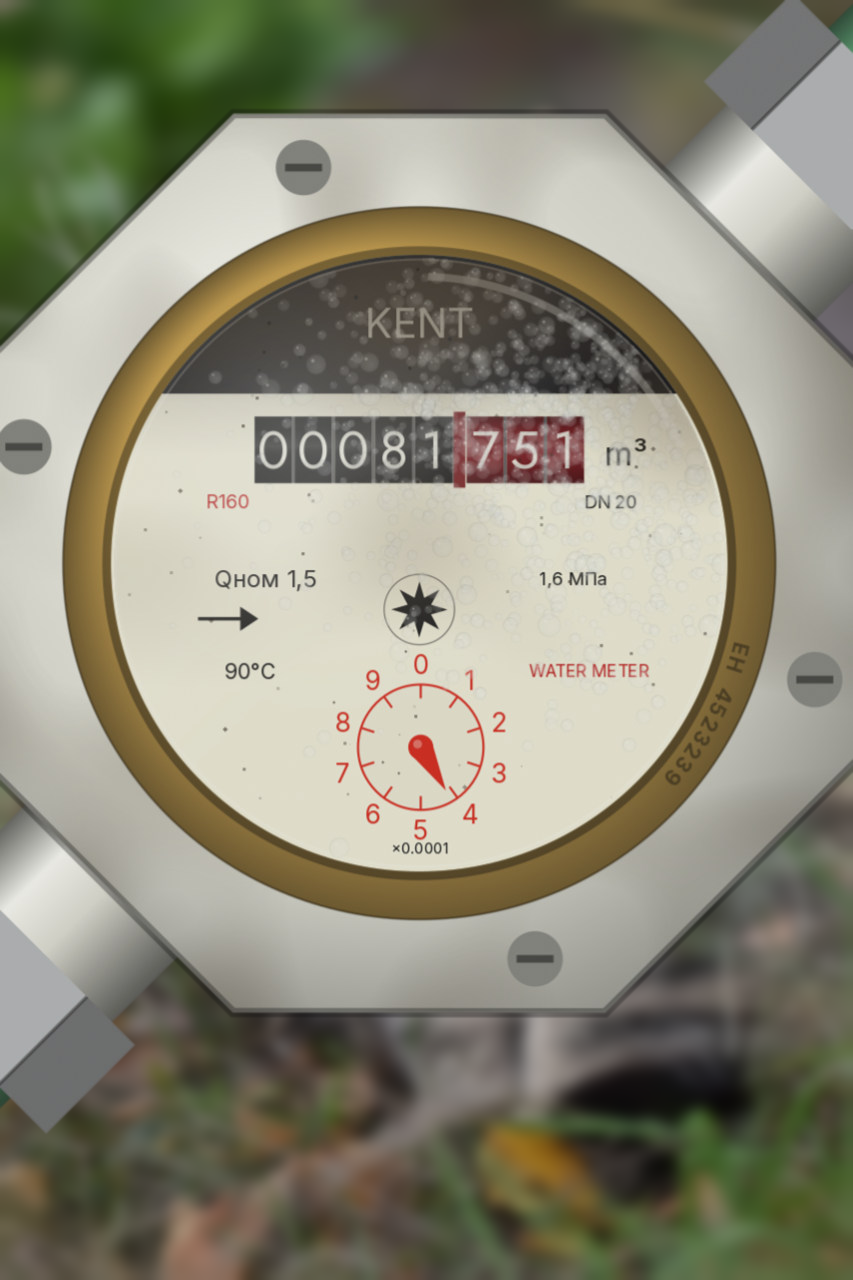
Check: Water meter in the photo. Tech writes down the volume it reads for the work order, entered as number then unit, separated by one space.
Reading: 81.7514 m³
